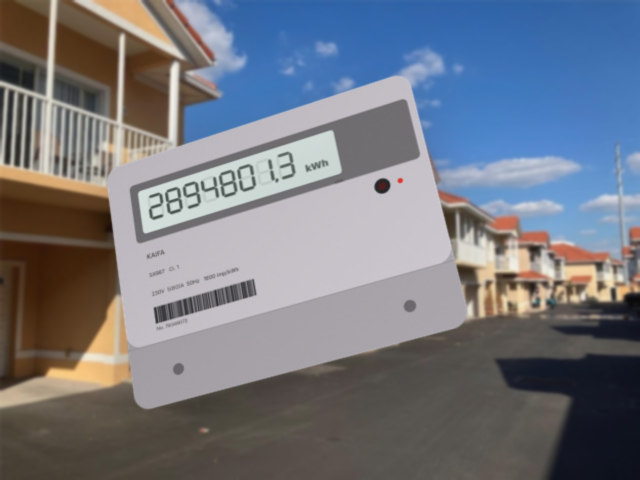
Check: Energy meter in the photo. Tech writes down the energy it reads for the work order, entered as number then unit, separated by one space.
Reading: 2894801.3 kWh
